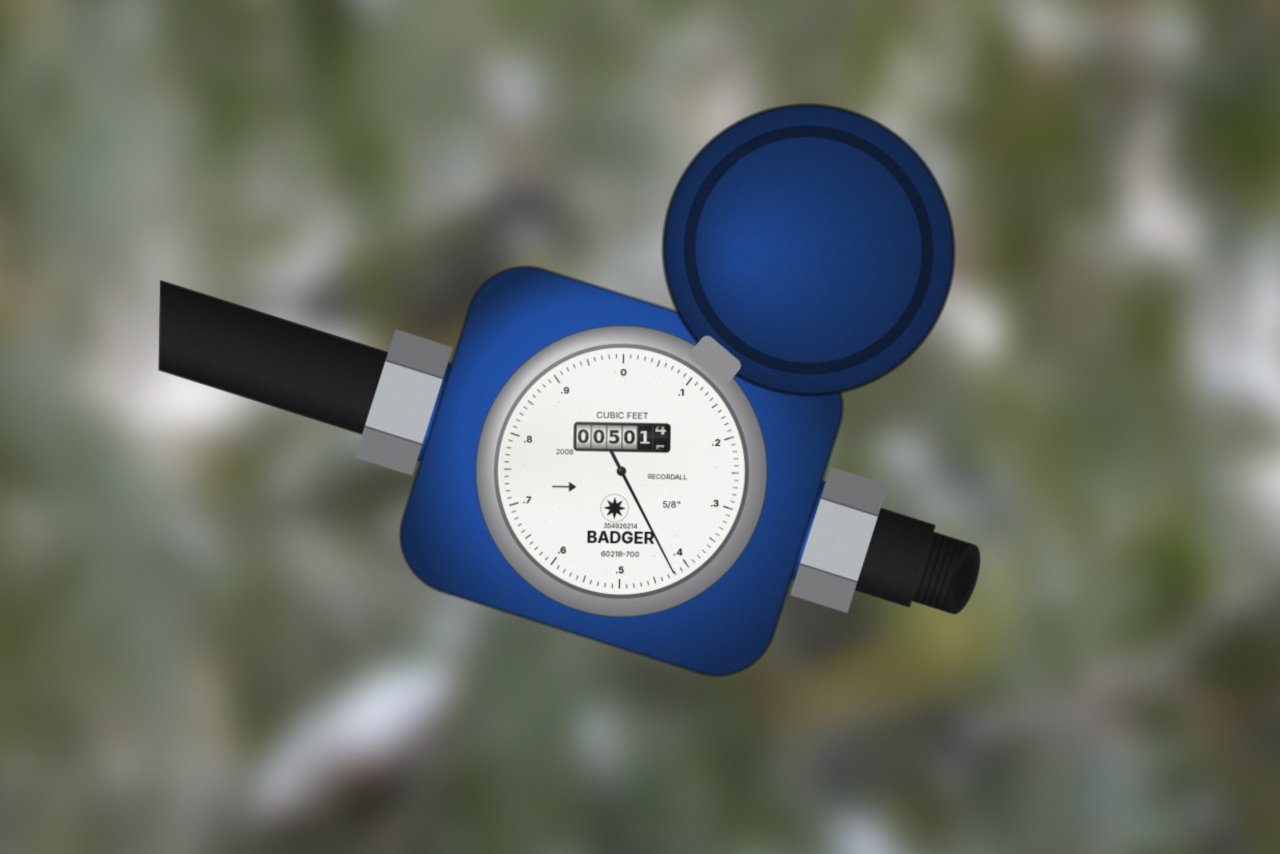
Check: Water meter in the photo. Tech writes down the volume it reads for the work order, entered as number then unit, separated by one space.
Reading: 5014.42 ft³
